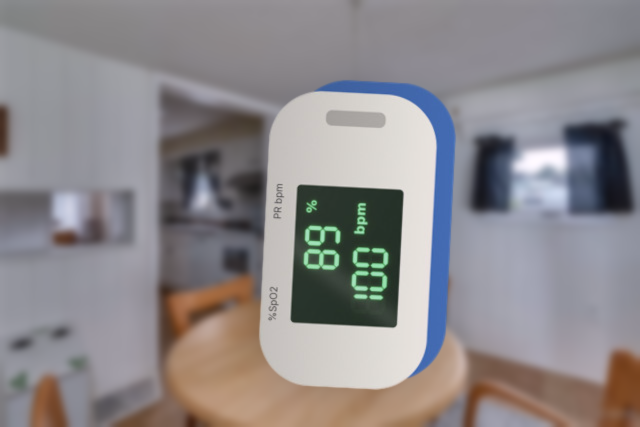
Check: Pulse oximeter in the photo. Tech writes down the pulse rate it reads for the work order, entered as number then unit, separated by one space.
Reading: 100 bpm
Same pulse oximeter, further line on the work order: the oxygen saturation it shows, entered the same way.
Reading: 89 %
